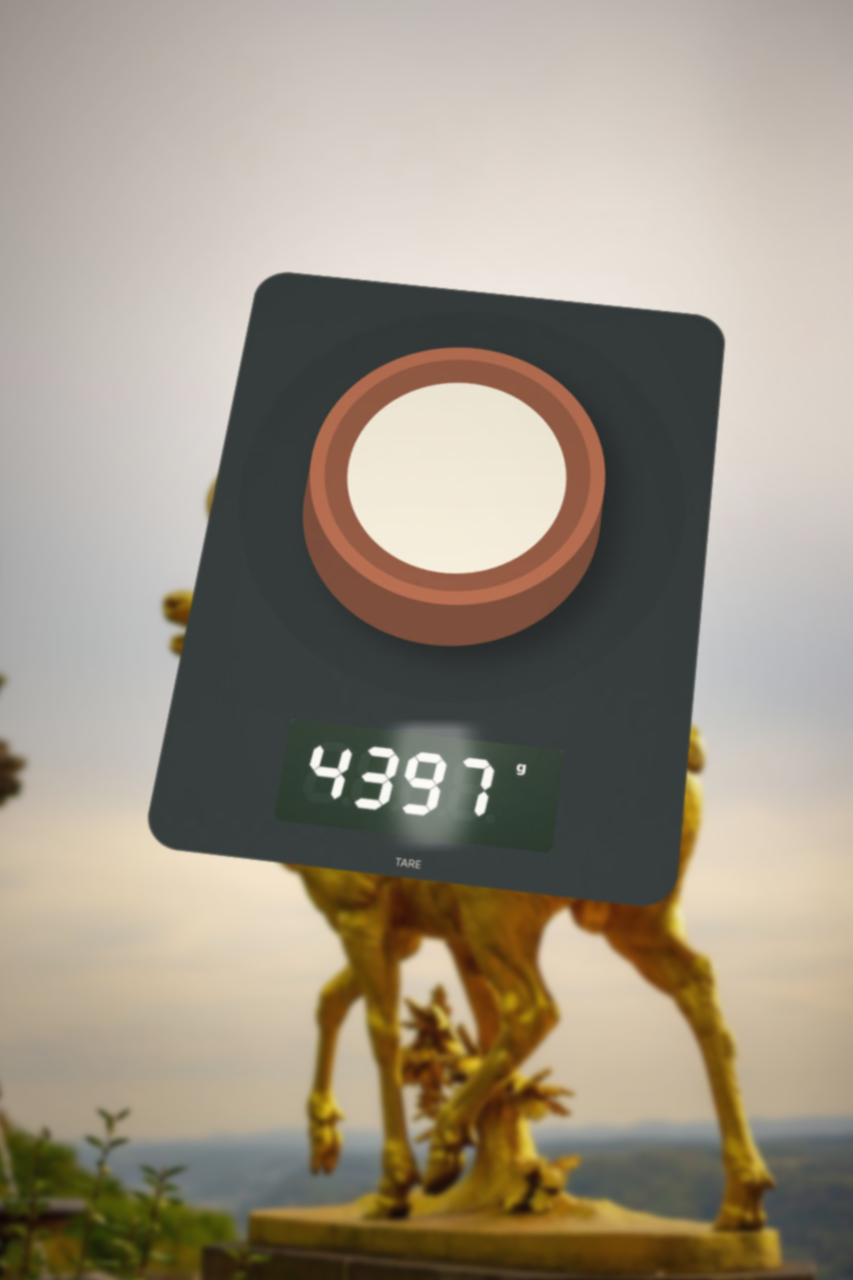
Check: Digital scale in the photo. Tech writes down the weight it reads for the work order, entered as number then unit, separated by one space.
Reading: 4397 g
